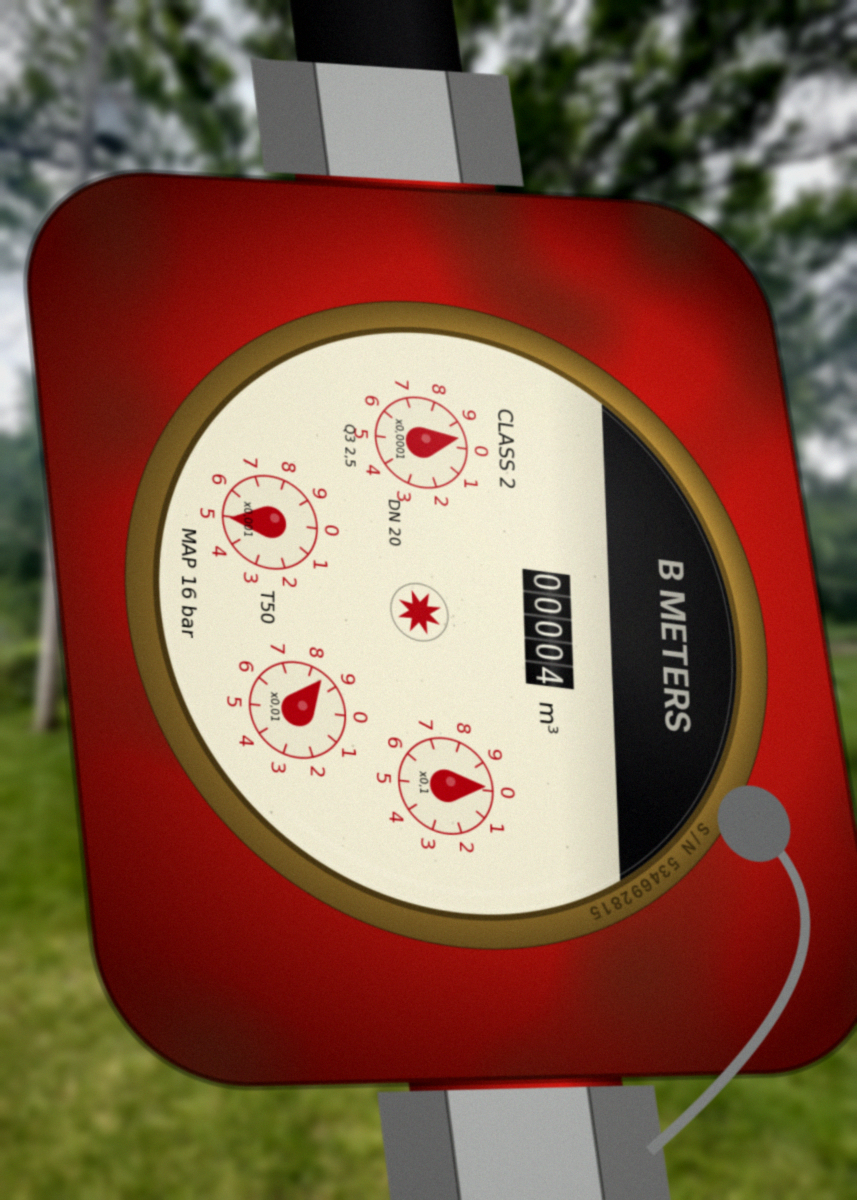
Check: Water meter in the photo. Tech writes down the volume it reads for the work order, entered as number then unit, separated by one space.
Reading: 3.9849 m³
